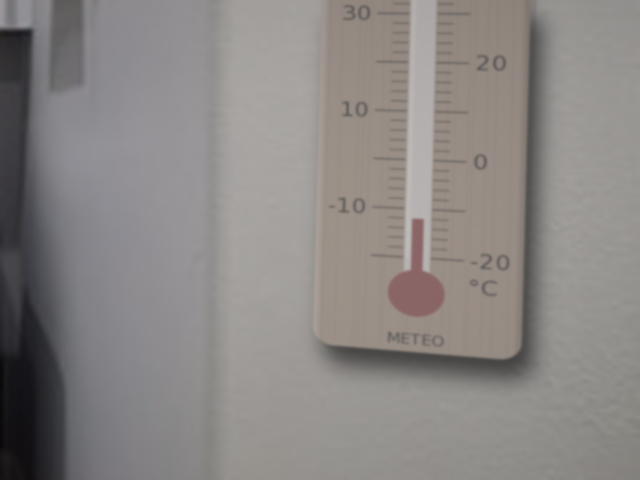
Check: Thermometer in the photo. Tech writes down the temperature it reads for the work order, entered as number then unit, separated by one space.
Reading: -12 °C
